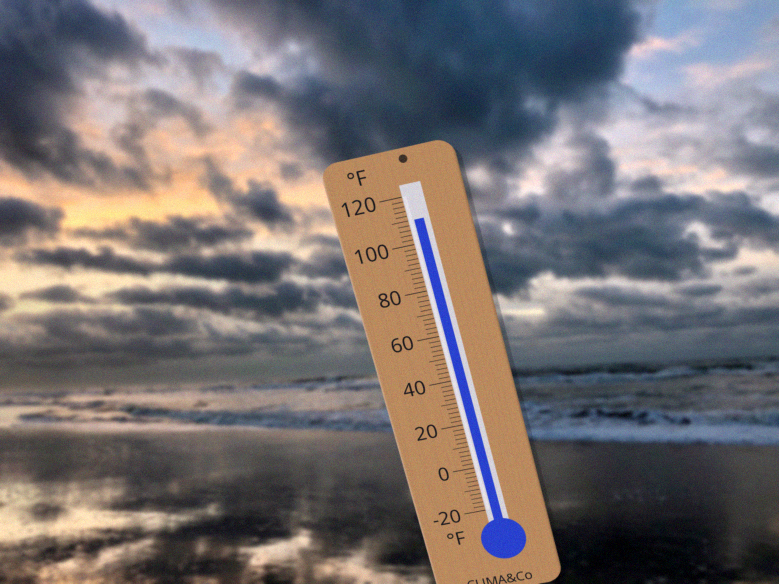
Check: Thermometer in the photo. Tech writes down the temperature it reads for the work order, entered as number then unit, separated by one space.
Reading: 110 °F
